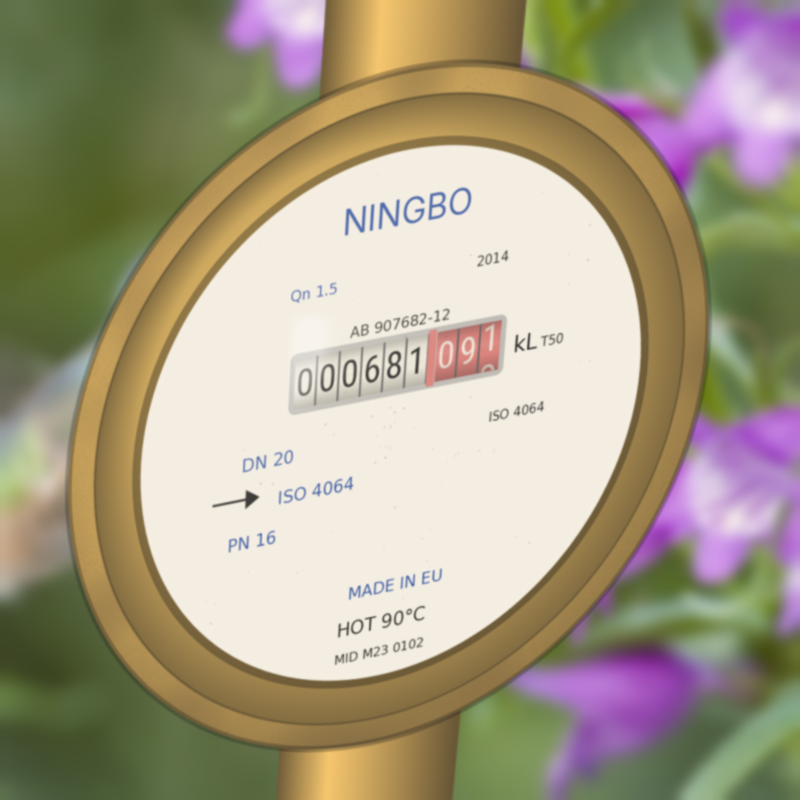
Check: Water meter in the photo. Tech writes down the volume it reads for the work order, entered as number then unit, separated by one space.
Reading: 681.091 kL
